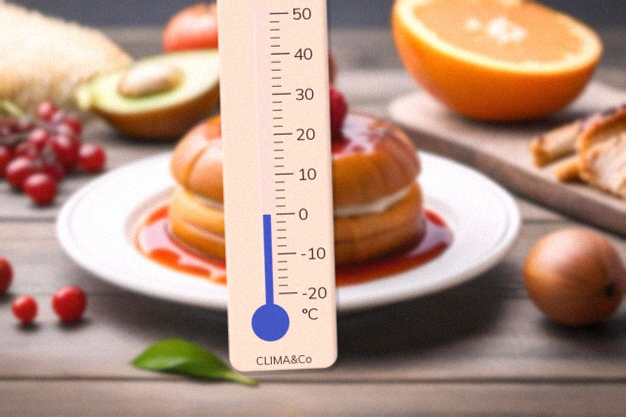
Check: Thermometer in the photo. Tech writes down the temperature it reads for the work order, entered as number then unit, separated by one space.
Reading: 0 °C
